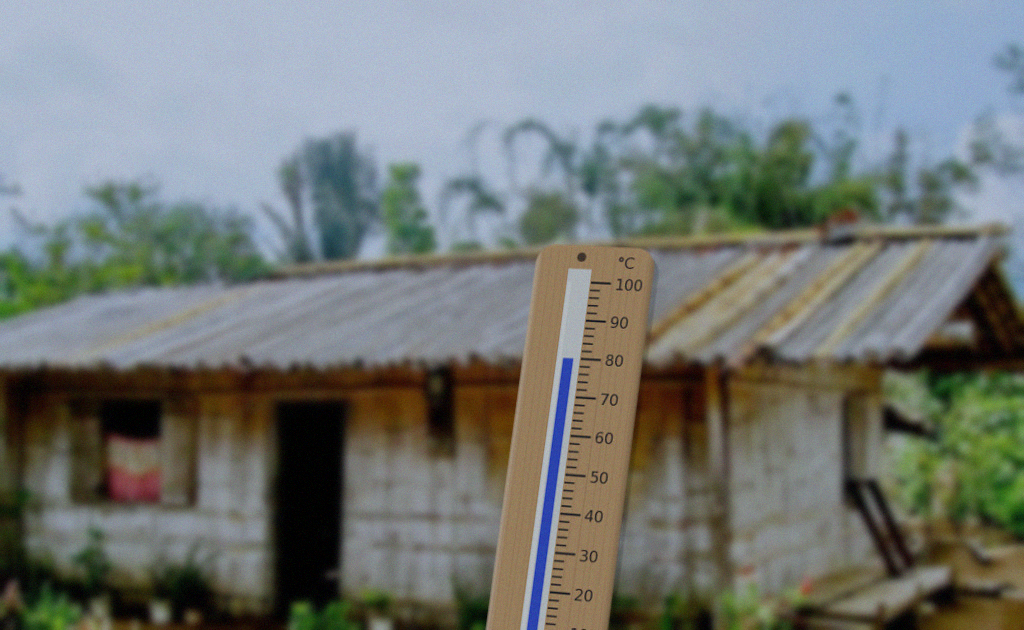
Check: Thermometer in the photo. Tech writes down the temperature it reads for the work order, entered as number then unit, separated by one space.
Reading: 80 °C
